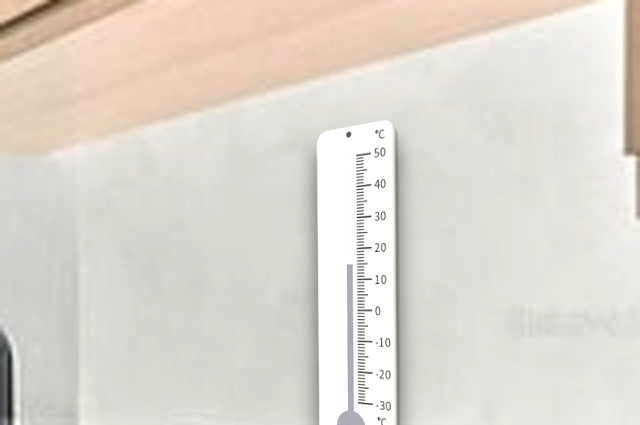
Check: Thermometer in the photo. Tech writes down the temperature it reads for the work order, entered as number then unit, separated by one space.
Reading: 15 °C
